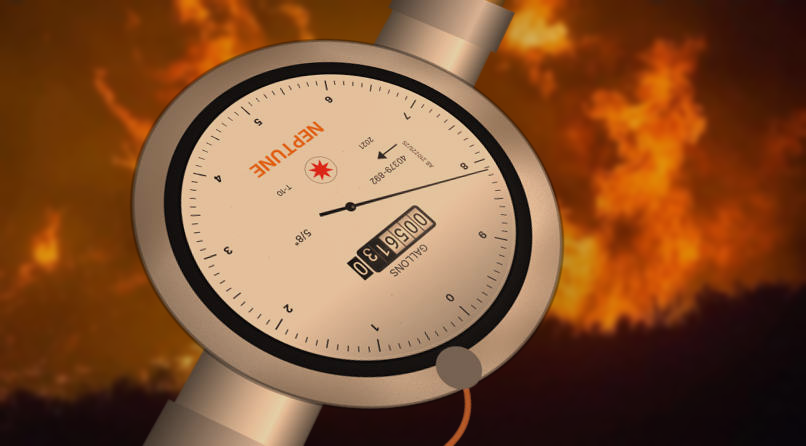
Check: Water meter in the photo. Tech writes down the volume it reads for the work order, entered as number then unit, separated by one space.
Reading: 56128.1 gal
